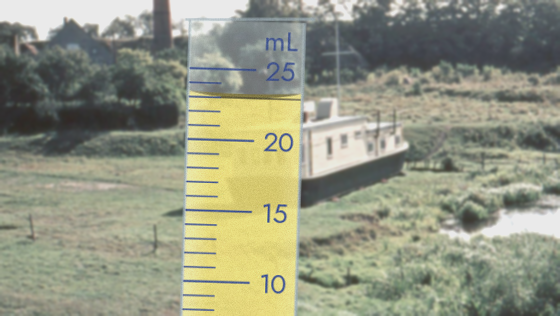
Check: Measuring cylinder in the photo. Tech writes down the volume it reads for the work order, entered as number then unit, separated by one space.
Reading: 23 mL
